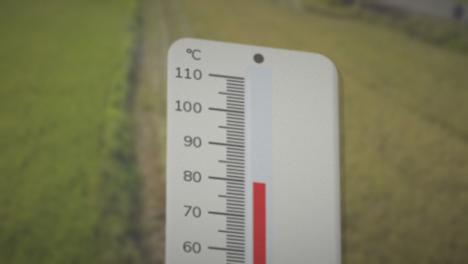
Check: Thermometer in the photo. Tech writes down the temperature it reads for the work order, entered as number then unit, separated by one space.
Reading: 80 °C
